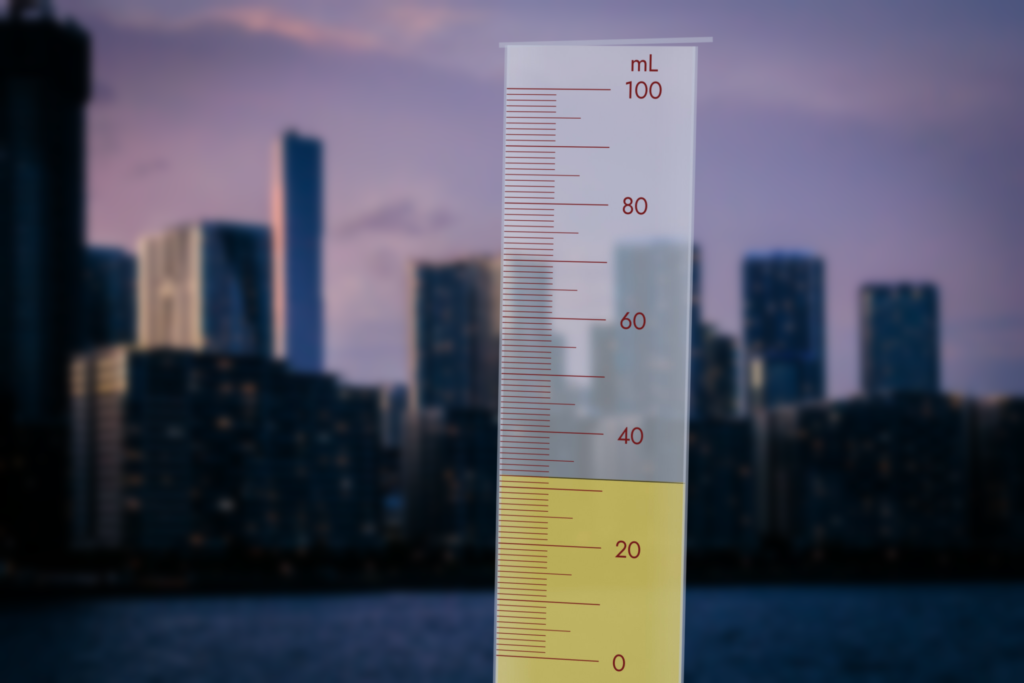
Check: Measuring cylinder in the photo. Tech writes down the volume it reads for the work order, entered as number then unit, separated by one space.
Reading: 32 mL
